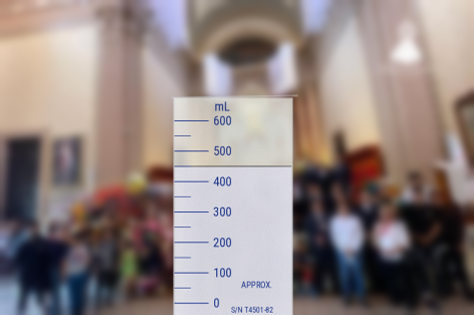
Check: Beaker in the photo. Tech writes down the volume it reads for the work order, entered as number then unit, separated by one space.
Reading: 450 mL
